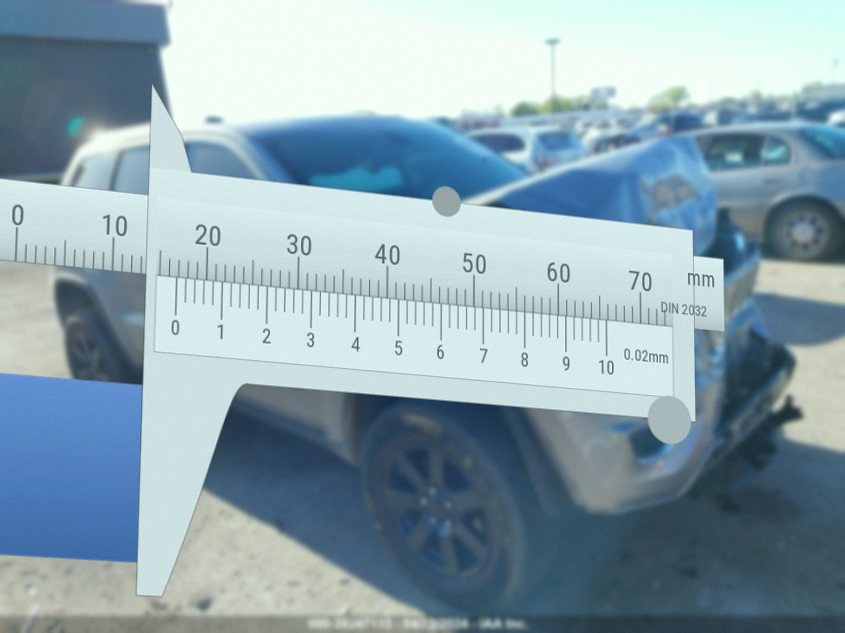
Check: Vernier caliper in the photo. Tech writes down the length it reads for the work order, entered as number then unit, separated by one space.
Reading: 16.8 mm
